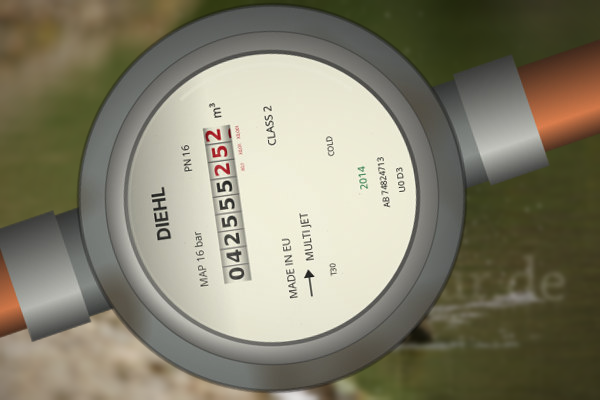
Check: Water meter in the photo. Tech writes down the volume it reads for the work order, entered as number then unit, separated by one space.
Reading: 42555.252 m³
